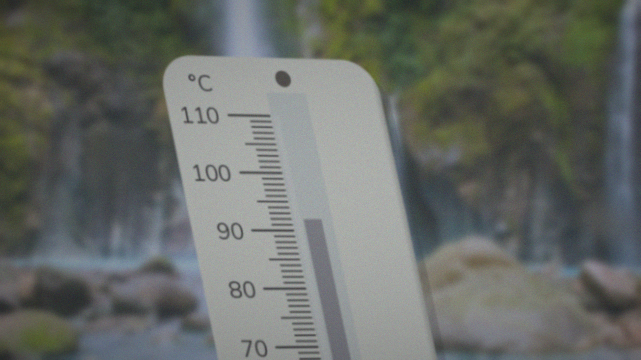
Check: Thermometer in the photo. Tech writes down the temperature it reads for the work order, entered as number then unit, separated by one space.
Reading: 92 °C
